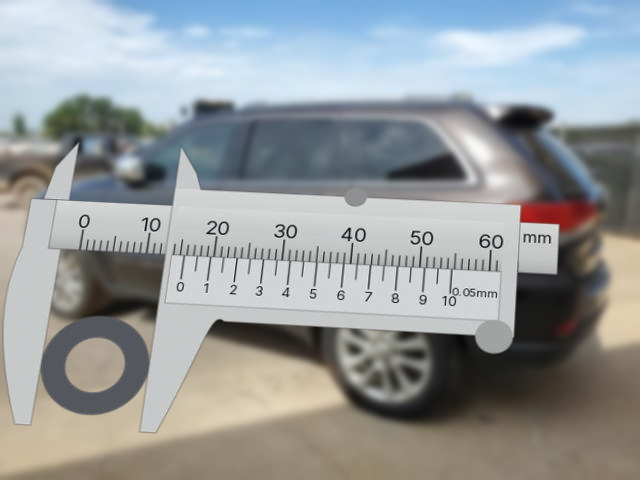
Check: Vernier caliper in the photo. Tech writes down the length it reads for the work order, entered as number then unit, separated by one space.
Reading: 15.6 mm
